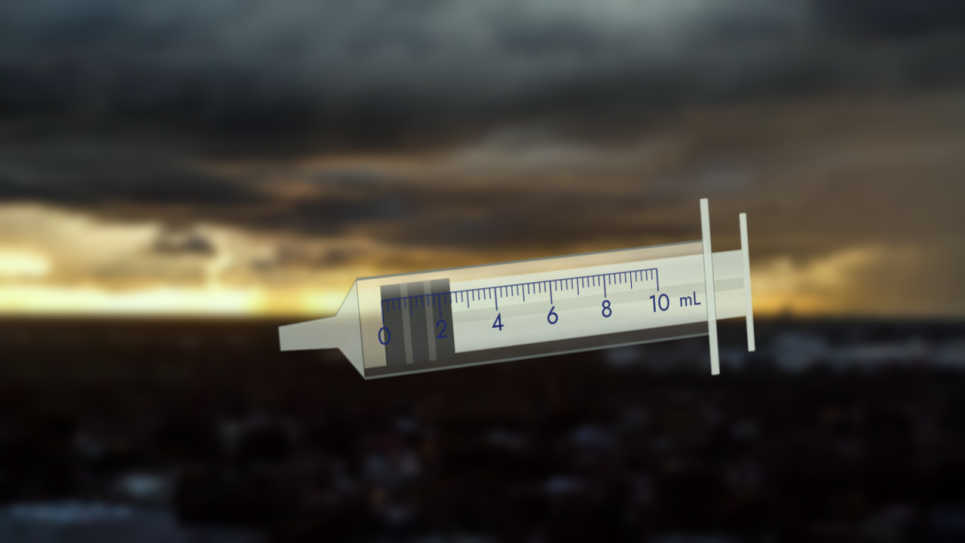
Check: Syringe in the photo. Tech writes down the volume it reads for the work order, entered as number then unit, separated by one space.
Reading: 0 mL
